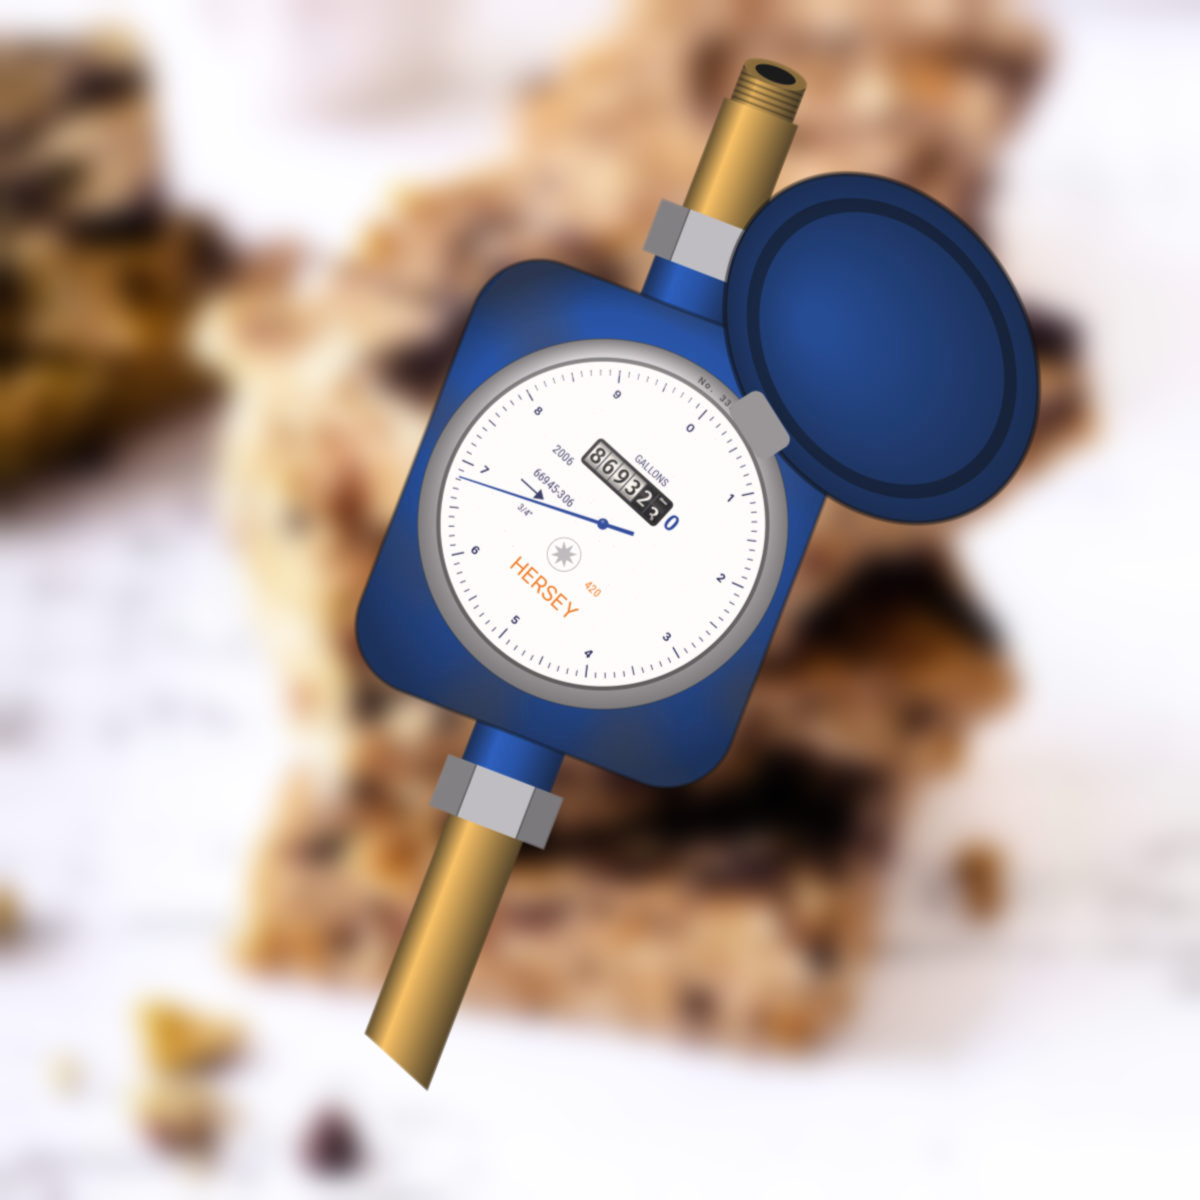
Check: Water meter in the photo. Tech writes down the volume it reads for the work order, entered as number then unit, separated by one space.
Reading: 8693226.8 gal
